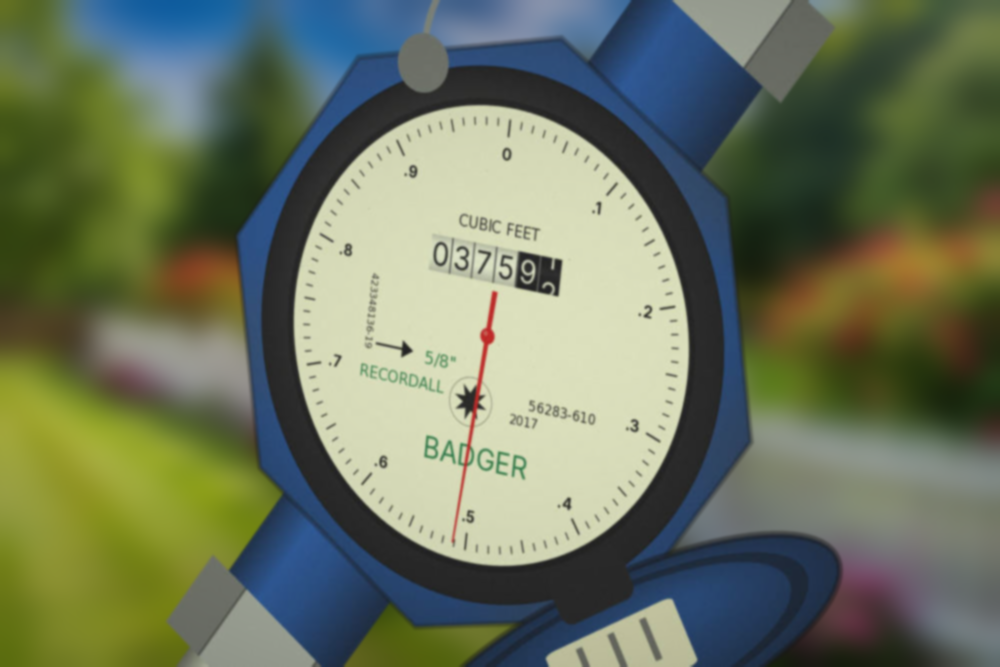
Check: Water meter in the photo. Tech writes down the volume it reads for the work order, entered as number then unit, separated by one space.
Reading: 37591.51 ft³
